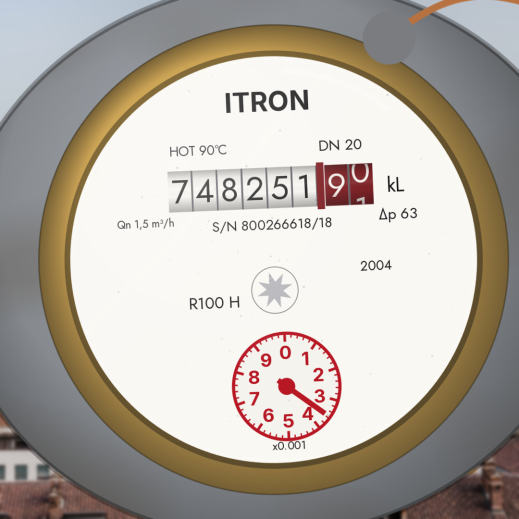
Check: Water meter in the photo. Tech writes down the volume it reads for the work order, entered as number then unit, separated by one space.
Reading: 748251.903 kL
